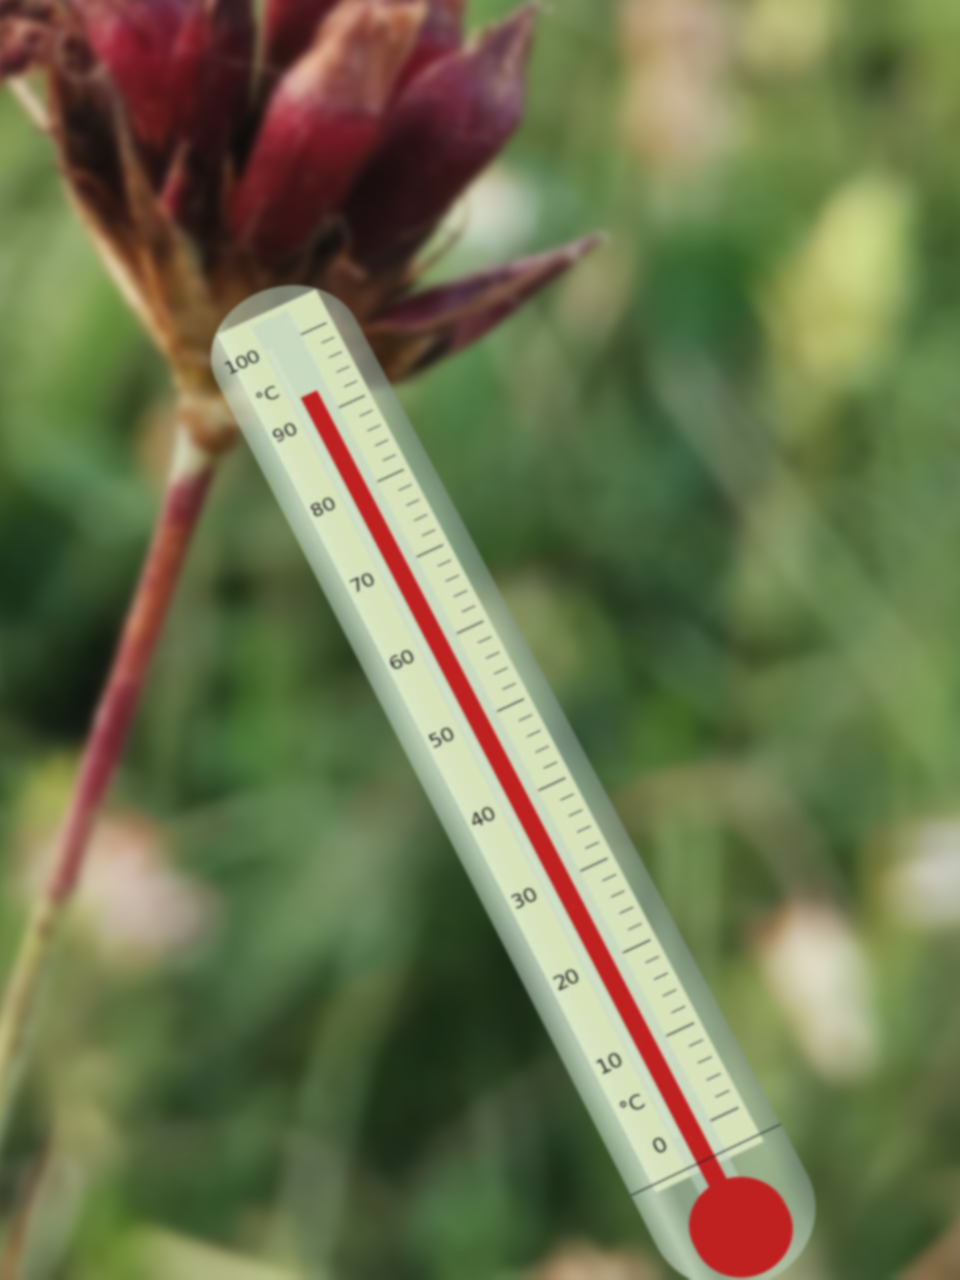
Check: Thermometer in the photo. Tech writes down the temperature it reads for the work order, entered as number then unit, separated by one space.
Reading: 93 °C
